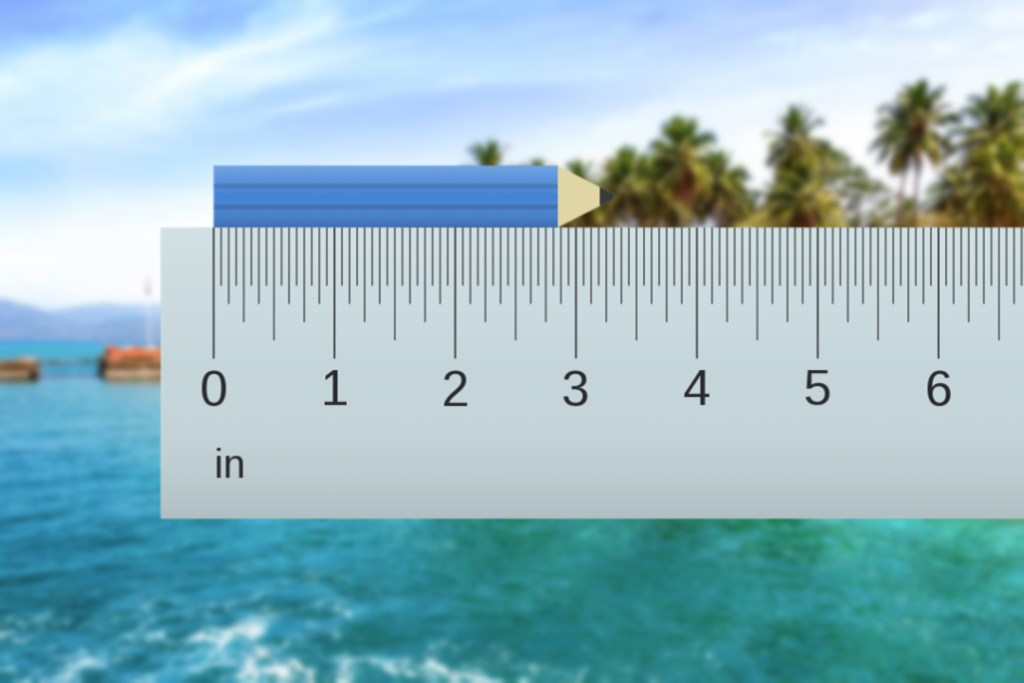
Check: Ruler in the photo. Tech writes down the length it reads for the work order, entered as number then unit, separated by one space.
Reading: 3.3125 in
